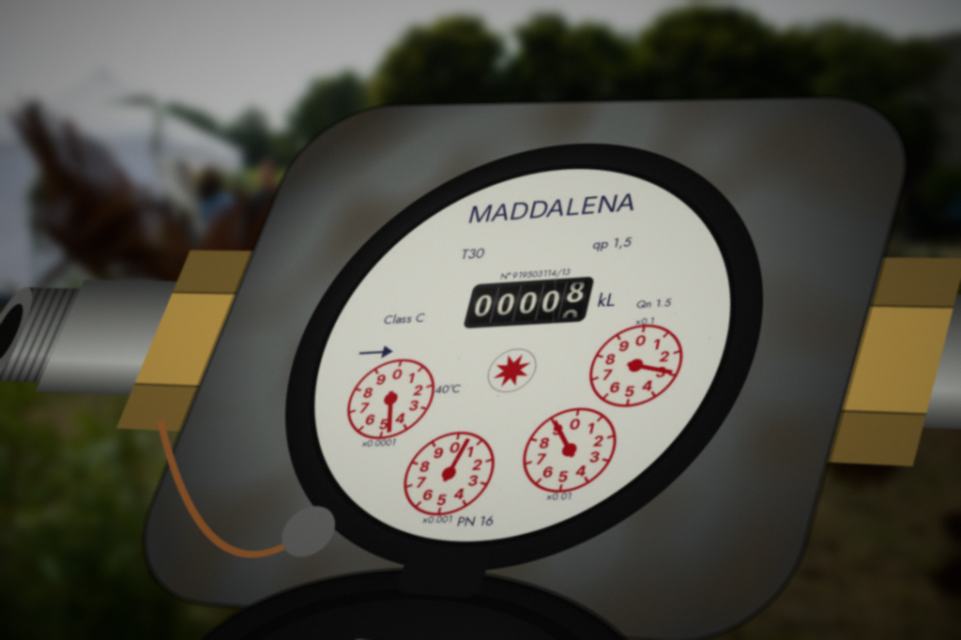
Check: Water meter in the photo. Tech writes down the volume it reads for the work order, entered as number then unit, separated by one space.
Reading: 8.2904 kL
